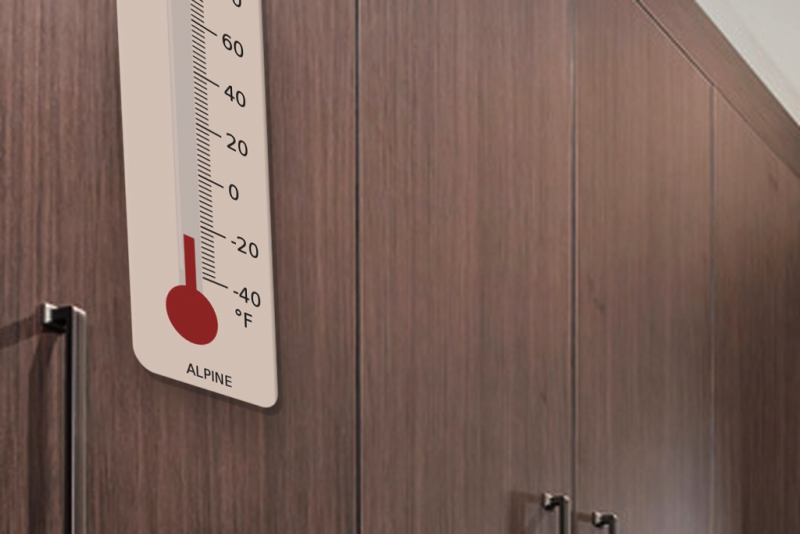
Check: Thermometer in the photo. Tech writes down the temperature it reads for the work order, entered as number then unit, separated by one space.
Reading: -26 °F
